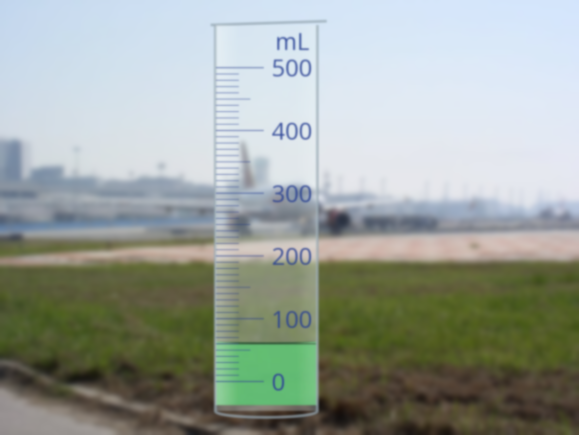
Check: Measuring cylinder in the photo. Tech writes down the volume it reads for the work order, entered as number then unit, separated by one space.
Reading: 60 mL
